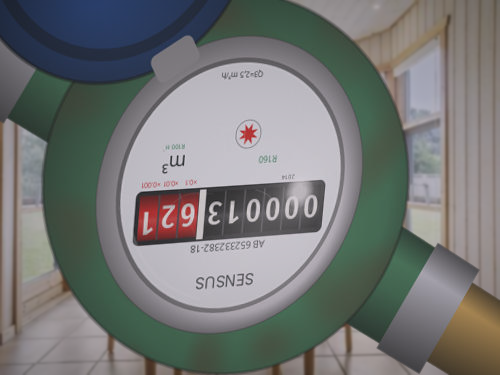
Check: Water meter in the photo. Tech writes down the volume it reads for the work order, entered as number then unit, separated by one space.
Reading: 13.621 m³
